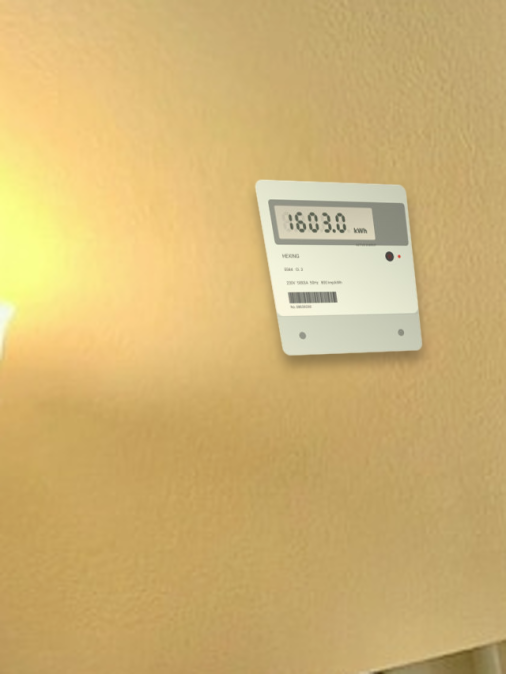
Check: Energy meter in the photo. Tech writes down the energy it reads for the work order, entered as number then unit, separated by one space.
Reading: 1603.0 kWh
